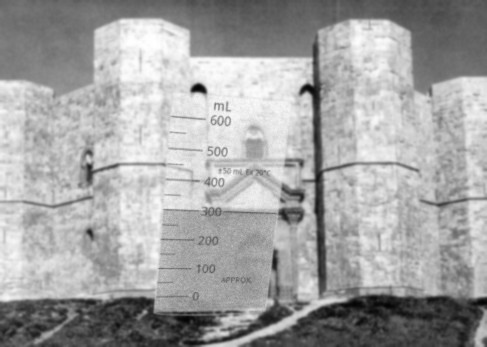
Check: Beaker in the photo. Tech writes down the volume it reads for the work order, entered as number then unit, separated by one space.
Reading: 300 mL
